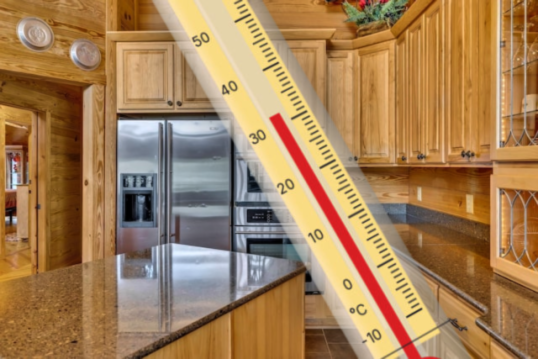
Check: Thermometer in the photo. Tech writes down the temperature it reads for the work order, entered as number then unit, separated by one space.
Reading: 32 °C
